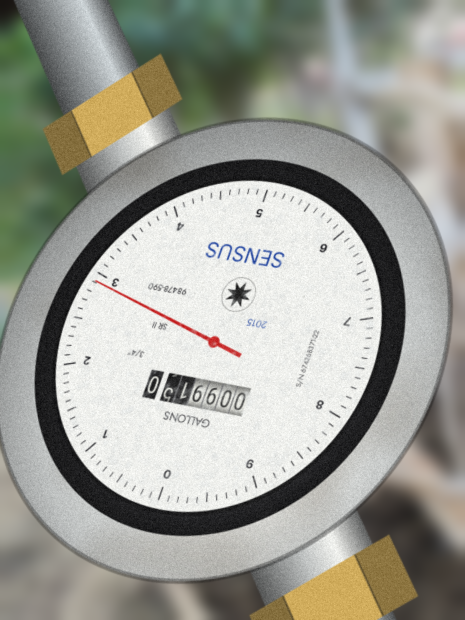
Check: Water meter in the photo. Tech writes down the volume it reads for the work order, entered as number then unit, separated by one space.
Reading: 99152.9 gal
